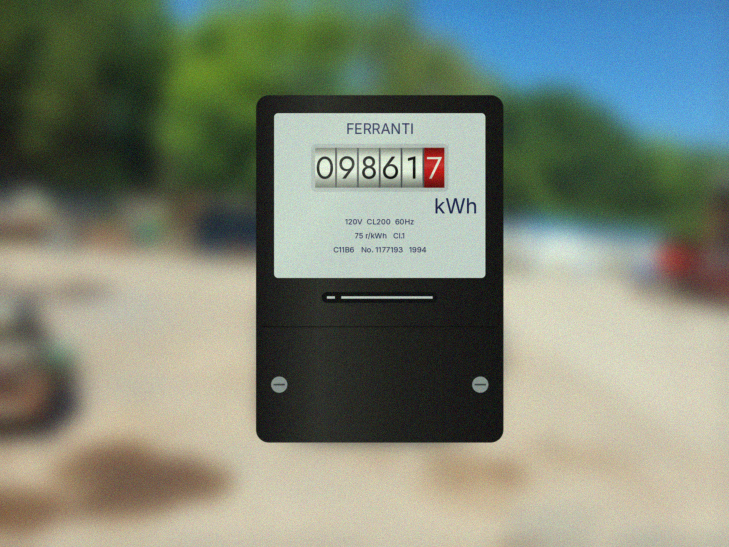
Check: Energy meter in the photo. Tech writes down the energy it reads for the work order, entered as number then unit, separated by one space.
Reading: 9861.7 kWh
